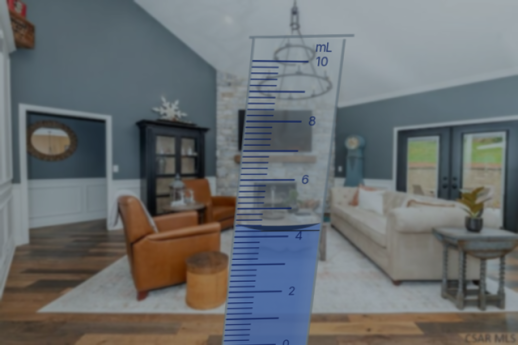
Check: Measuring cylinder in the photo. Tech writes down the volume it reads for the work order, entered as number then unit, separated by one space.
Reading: 4.2 mL
